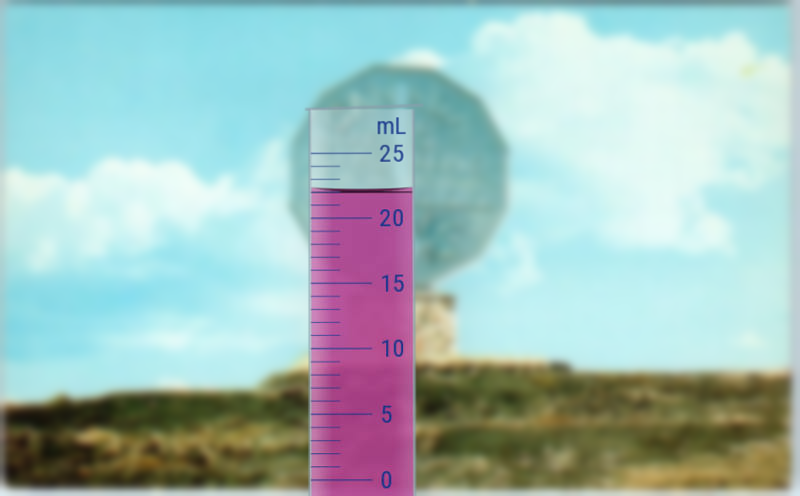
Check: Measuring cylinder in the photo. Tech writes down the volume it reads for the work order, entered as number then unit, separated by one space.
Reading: 22 mL
